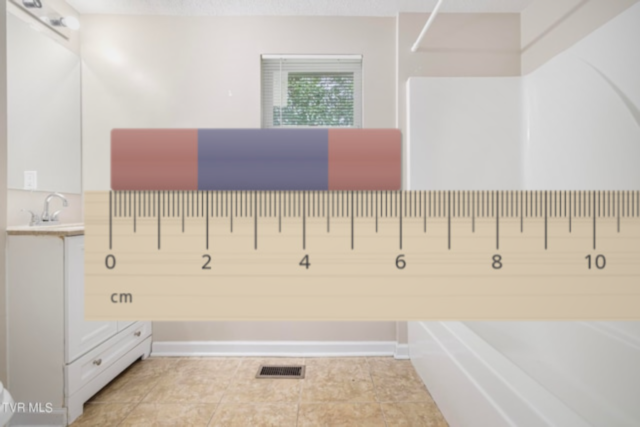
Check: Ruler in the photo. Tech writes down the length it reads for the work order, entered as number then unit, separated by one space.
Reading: 6 cm
